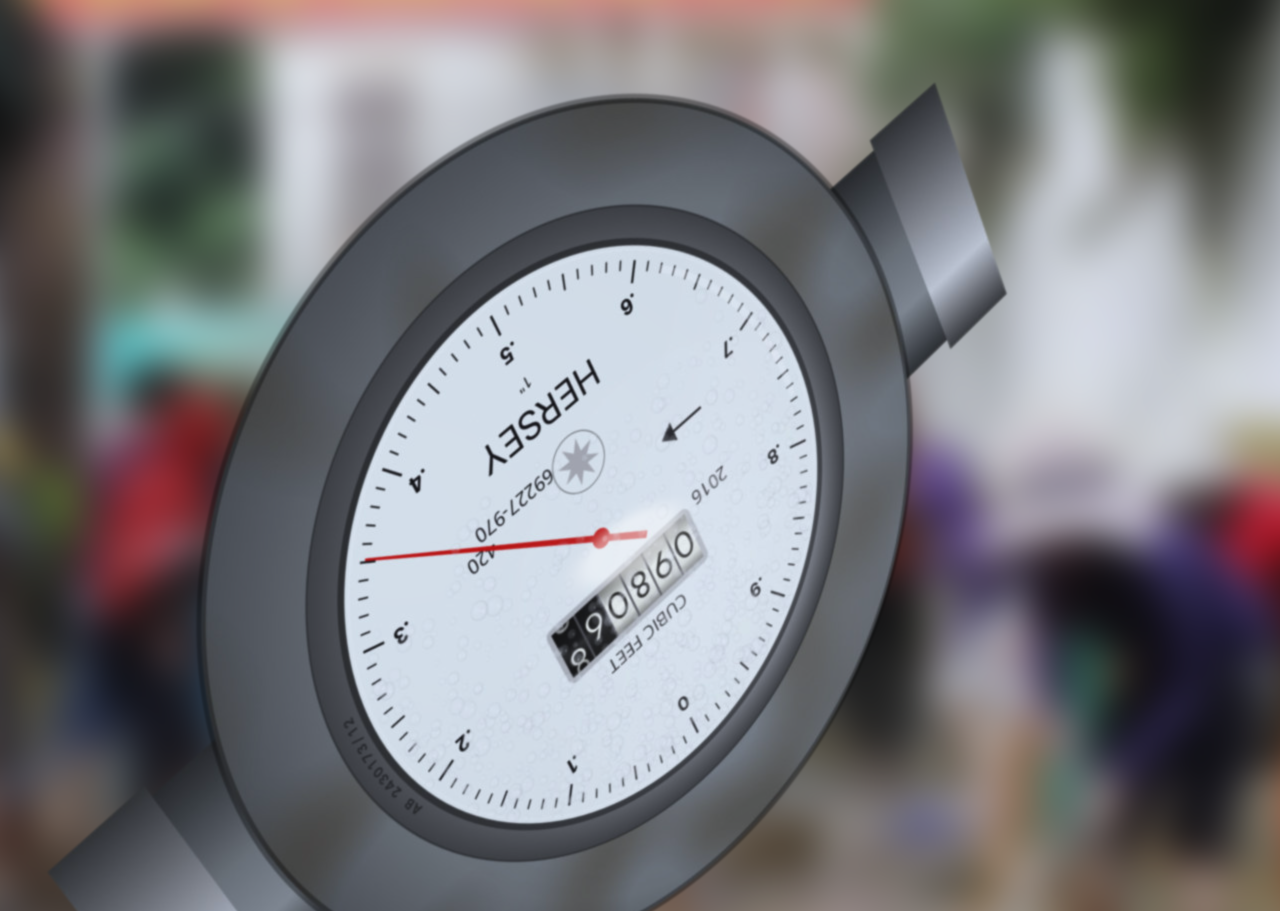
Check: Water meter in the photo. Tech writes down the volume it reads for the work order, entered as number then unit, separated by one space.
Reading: 98068.35 ft³
